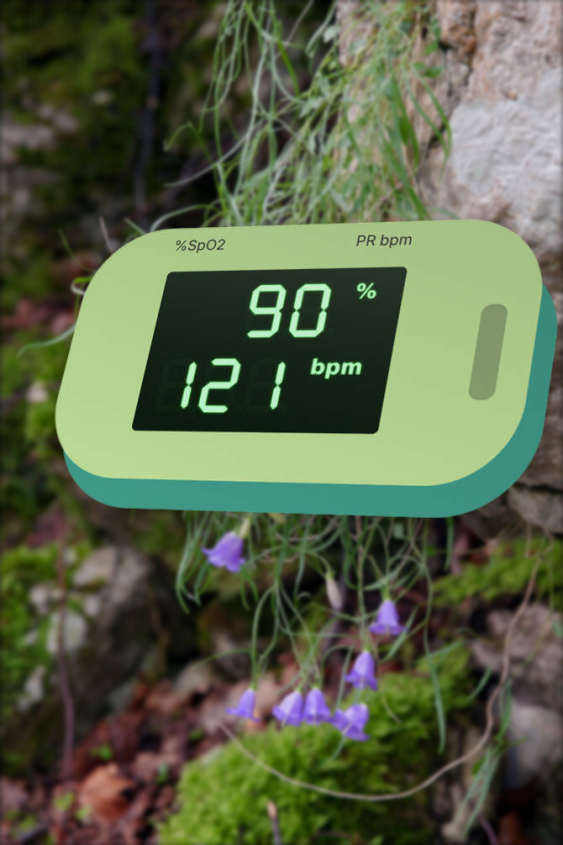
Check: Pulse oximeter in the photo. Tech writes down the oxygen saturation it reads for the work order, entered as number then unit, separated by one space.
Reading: 90 %
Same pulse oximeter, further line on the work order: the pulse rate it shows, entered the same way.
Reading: 121 bpm
